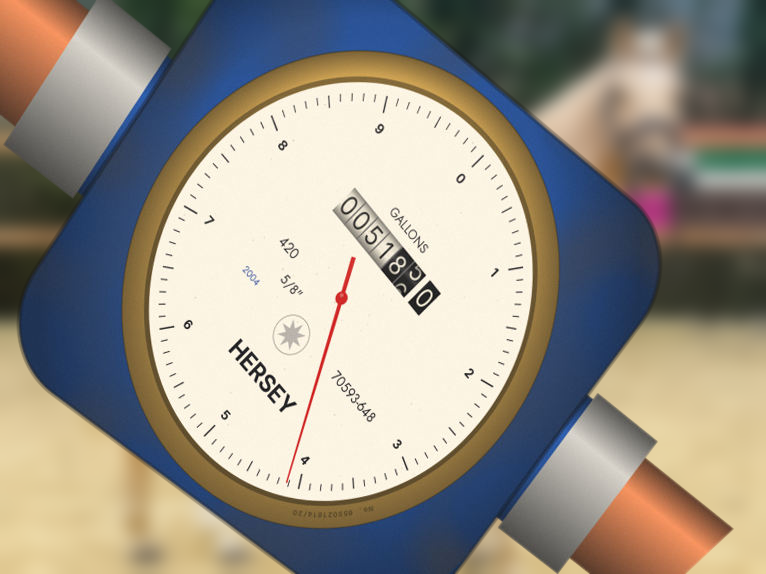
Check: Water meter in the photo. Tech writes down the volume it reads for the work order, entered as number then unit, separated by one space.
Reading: 51854.1 gal
